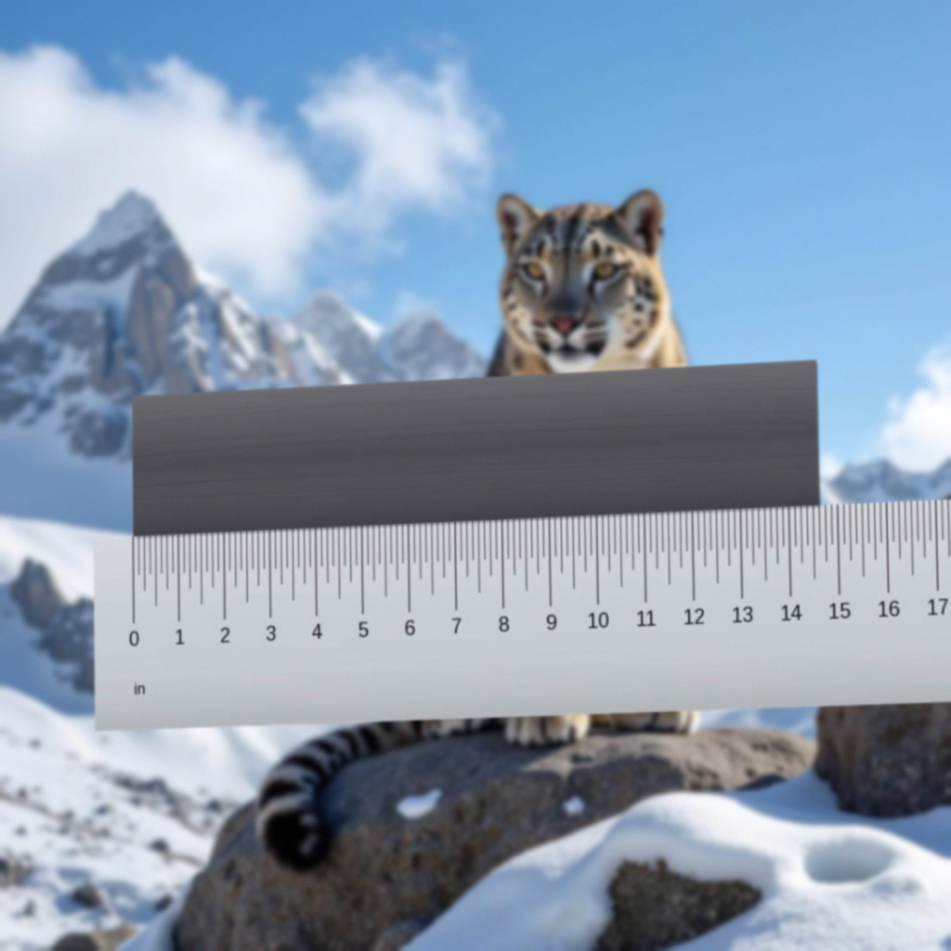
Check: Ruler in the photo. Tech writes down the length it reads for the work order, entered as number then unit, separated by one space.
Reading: 14.625 in
